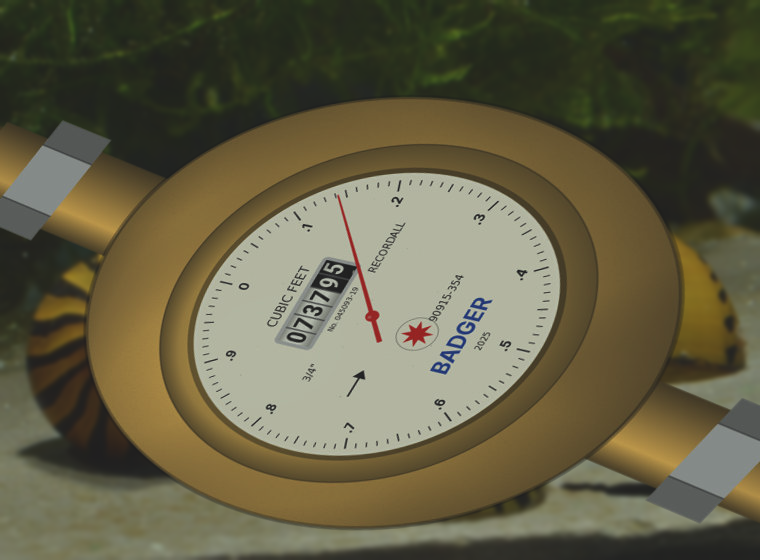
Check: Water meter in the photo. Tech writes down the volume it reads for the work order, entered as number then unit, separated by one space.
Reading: 73795.14 ft³
